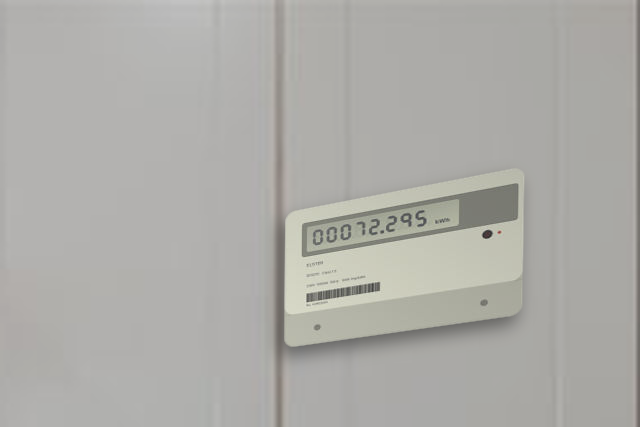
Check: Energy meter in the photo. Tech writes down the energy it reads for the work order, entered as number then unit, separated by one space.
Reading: 72.295 kWh
